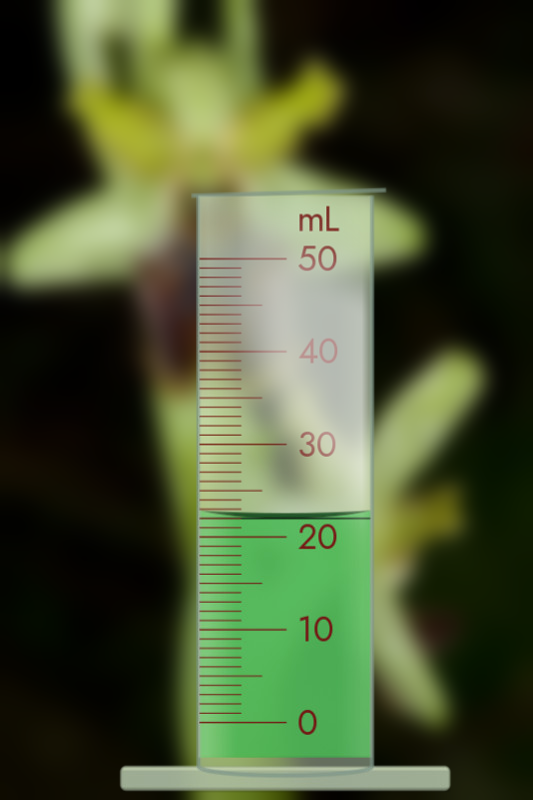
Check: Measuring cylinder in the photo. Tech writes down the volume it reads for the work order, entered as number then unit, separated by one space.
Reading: 22 mL
